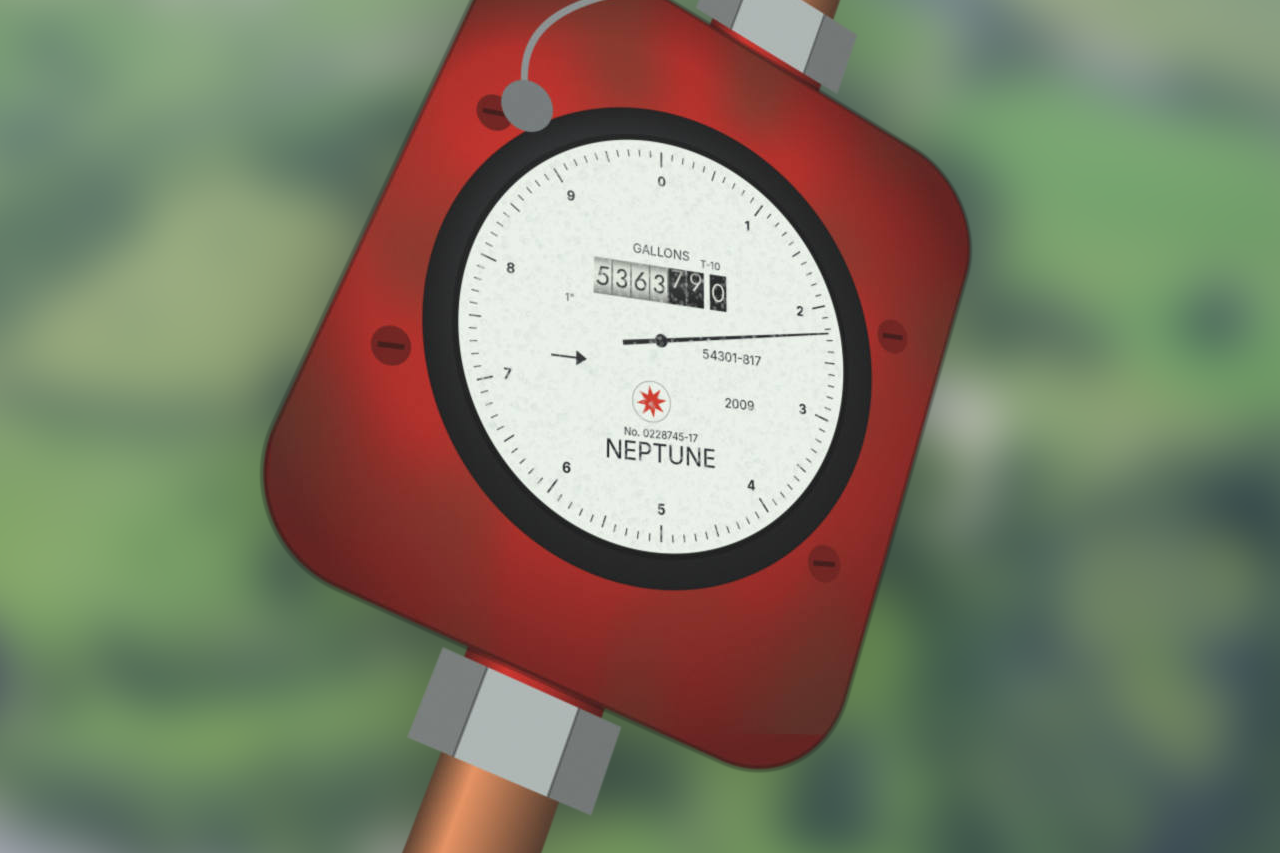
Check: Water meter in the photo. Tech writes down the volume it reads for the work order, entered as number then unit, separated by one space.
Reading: 5363792.2 gal
